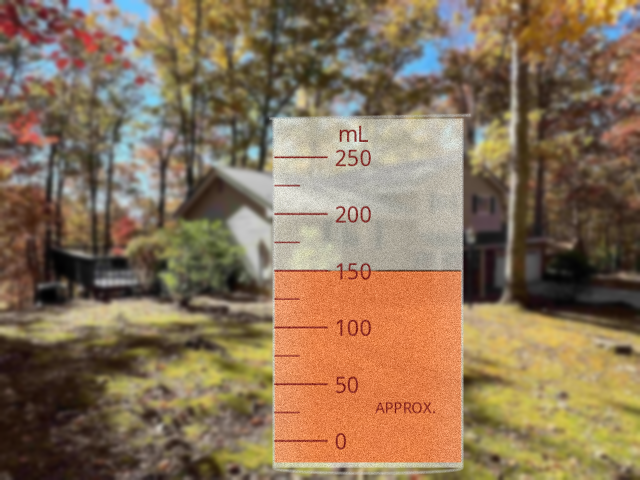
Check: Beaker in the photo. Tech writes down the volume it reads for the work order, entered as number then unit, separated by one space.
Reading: 150 mL
